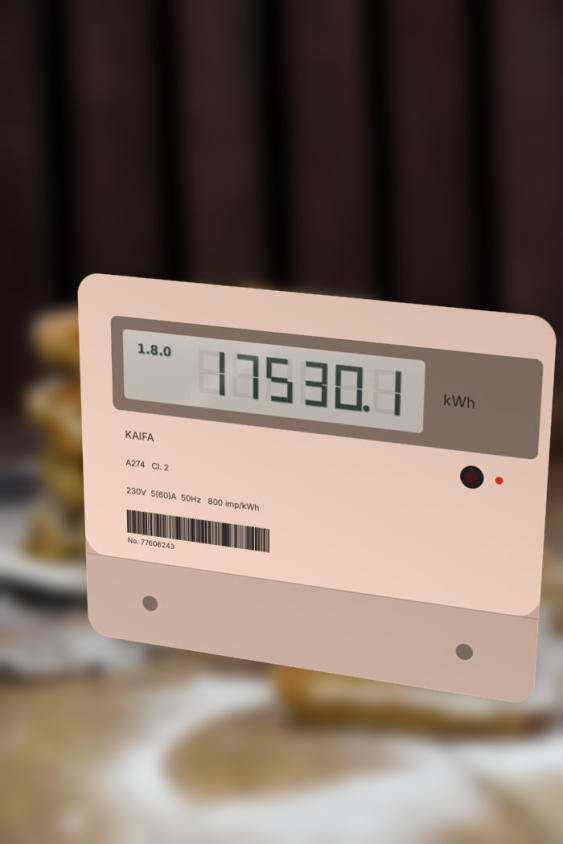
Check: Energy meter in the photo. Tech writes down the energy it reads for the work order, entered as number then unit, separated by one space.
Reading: 17530.1 kWh
